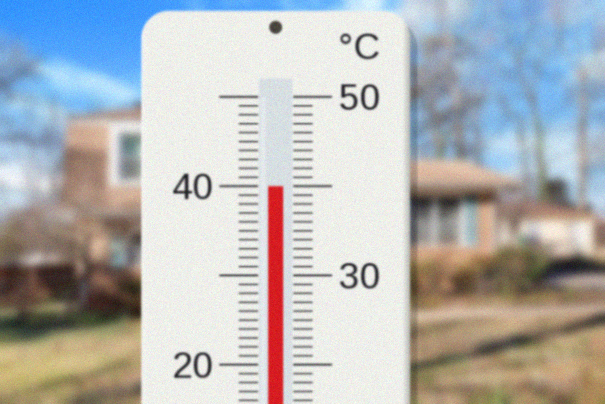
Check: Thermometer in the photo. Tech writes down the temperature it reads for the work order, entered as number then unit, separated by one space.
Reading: 40 °C
